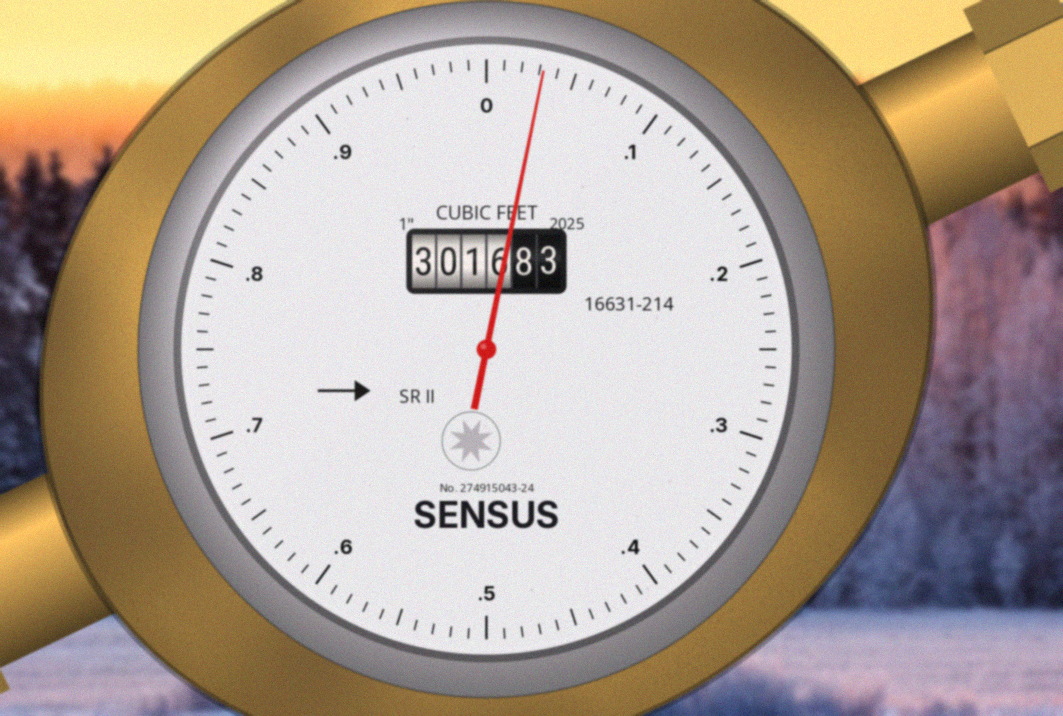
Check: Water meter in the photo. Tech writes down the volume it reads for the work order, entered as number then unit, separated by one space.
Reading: 301683.03 ft³
